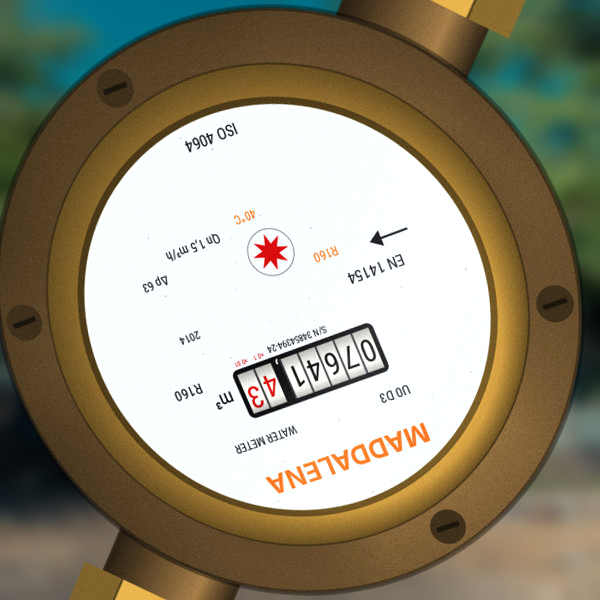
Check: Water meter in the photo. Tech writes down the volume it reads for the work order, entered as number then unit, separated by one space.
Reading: 7641.43 m³
